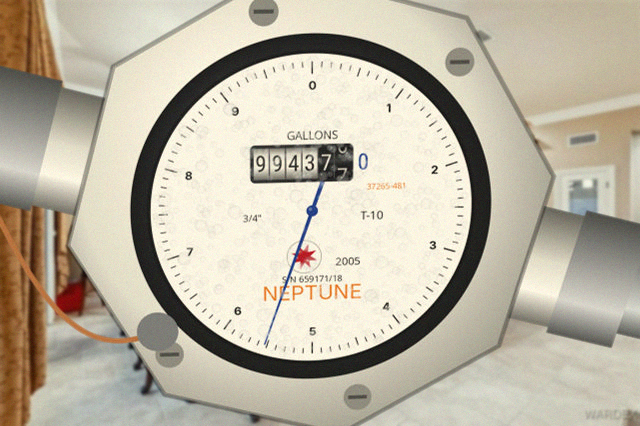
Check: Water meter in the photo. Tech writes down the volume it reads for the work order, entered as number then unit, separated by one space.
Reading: 9943765.5 gal
